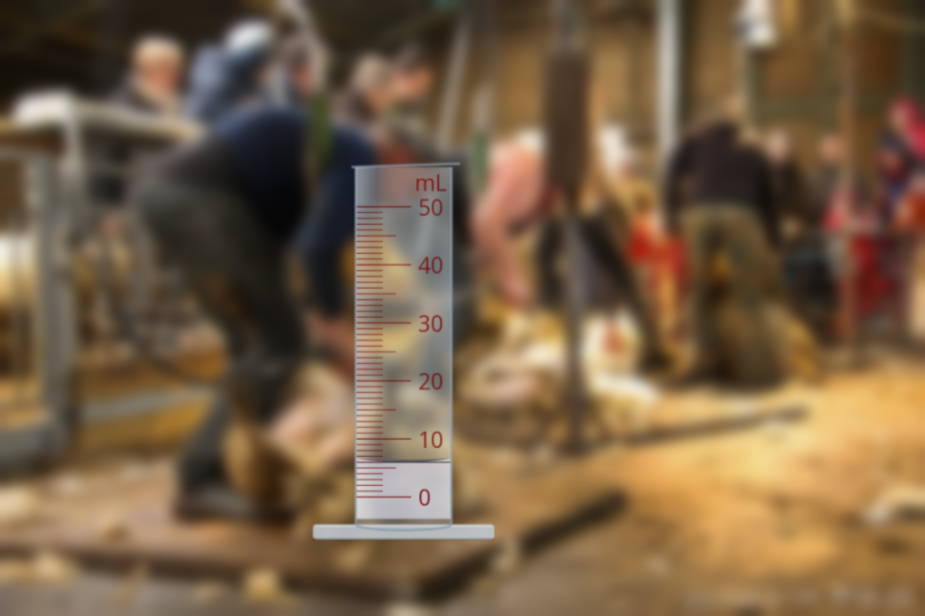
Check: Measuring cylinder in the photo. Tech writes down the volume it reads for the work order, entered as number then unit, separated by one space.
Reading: 6 mL
